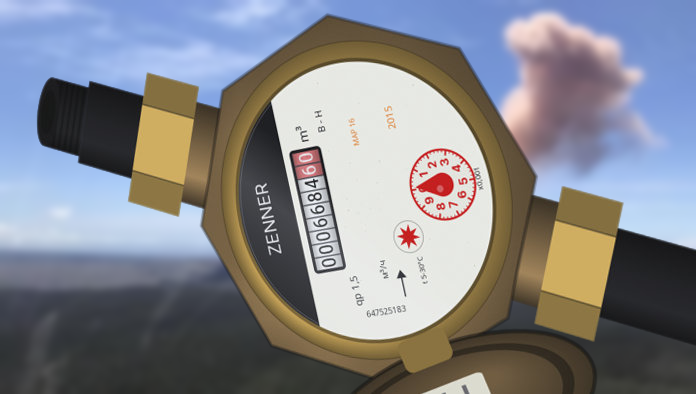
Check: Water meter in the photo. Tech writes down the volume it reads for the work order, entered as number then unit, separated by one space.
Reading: 6684.600 m³
